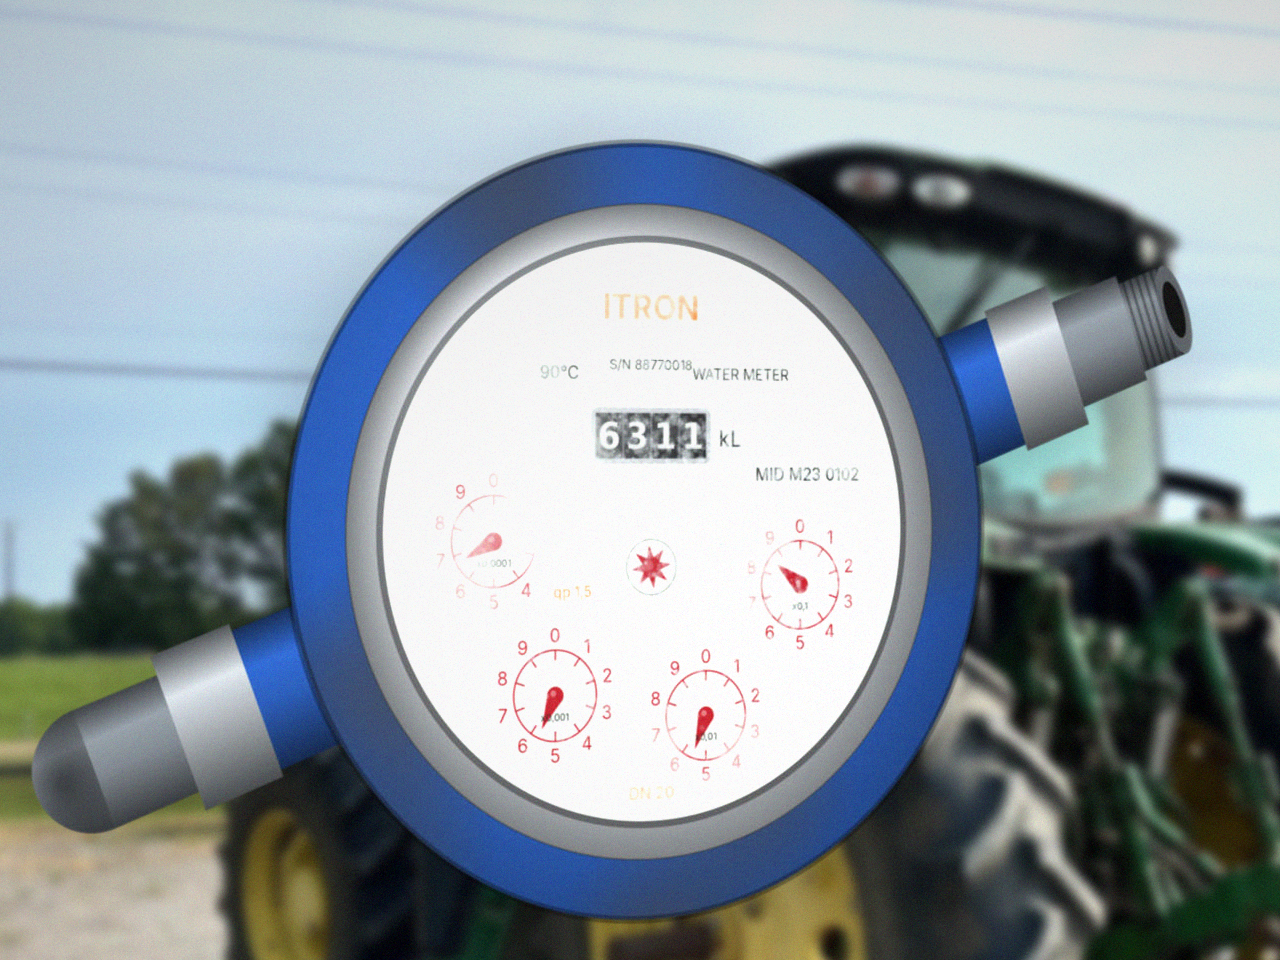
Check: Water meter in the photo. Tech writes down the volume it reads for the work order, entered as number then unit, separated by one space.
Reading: 6311.8556 kL
